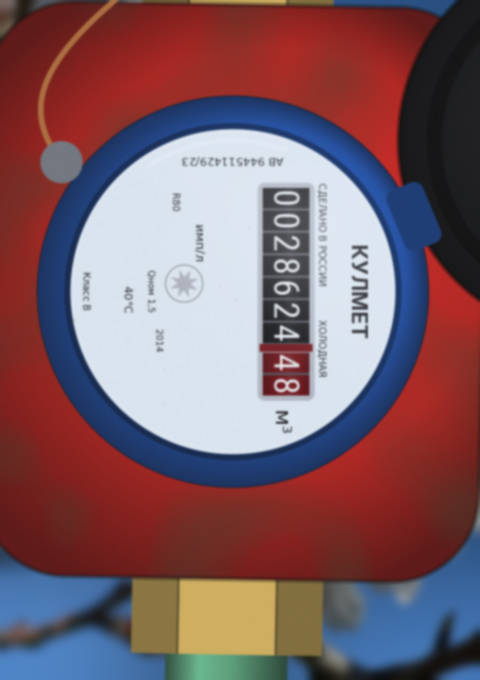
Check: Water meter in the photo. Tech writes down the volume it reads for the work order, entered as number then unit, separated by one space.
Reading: 28624.48 m³
